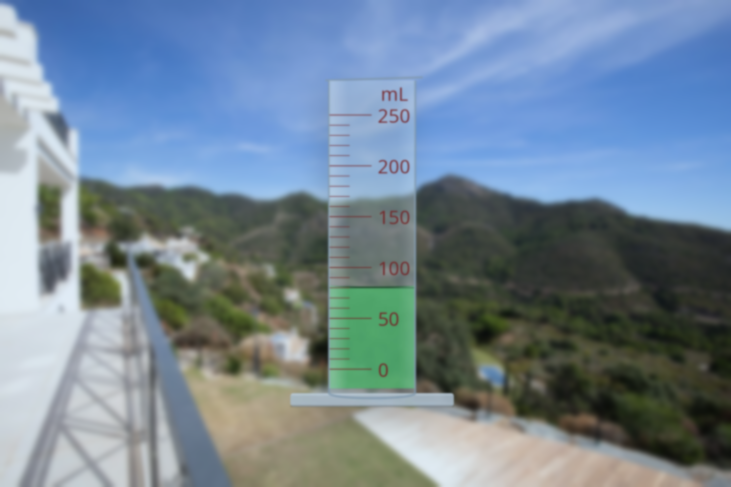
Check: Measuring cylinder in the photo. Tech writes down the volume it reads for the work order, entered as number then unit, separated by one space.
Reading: 80 mL
